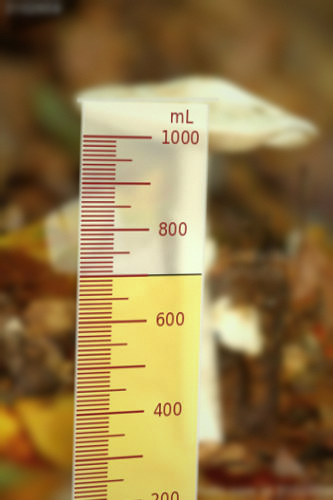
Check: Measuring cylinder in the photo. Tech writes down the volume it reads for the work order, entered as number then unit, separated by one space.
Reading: 700 mL
